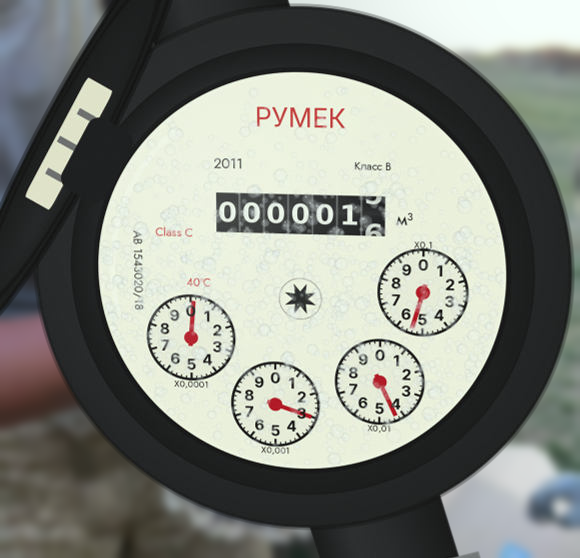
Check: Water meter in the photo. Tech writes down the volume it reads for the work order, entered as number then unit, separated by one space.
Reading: 15.5430 m³
